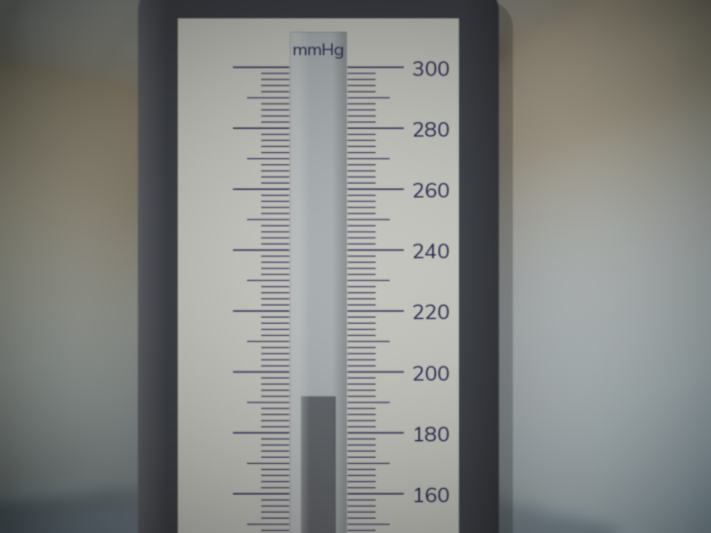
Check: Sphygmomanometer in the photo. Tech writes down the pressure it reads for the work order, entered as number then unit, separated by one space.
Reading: 192 mmHg
